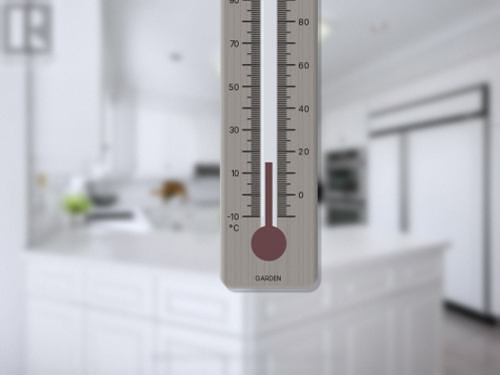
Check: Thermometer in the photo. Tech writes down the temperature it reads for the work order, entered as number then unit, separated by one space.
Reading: 15 °C
